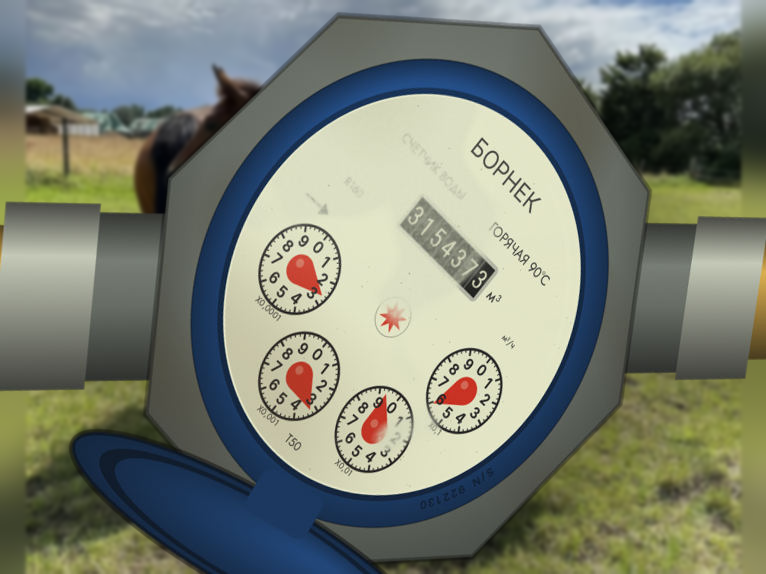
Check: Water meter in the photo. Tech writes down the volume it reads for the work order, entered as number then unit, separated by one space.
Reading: 3154373.5932 m³
